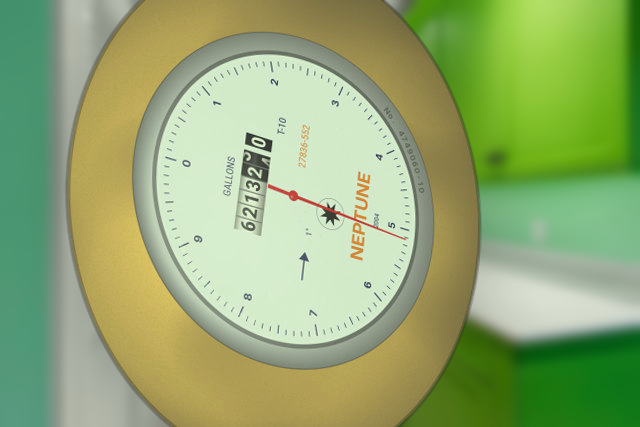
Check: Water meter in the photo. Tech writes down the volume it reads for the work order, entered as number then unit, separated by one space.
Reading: 6213235.1 gal
